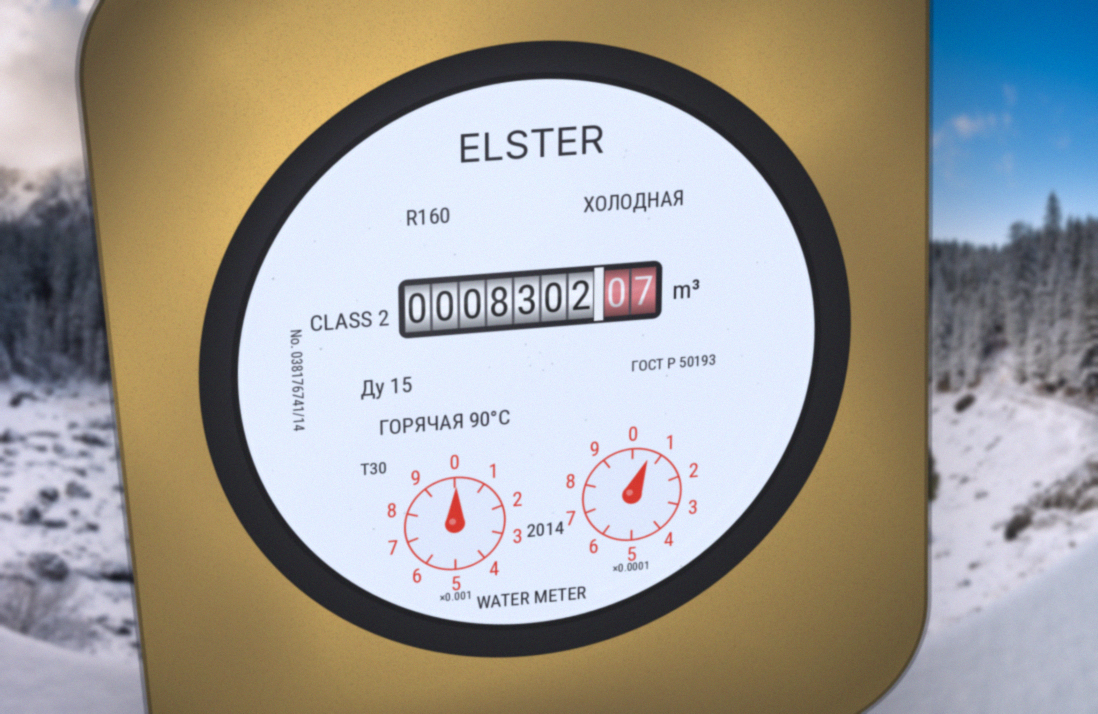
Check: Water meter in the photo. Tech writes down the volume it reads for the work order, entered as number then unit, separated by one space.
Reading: 8302.0700 m³
